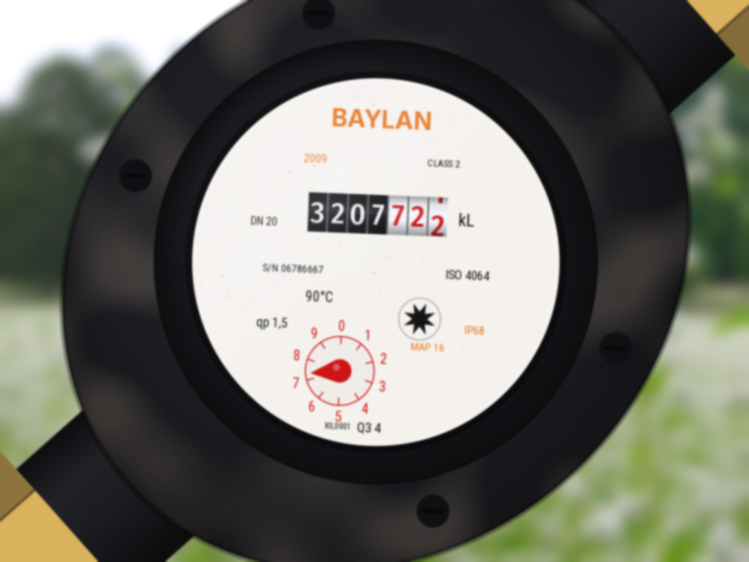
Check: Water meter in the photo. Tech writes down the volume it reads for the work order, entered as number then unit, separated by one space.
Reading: 3207.7217 kL
